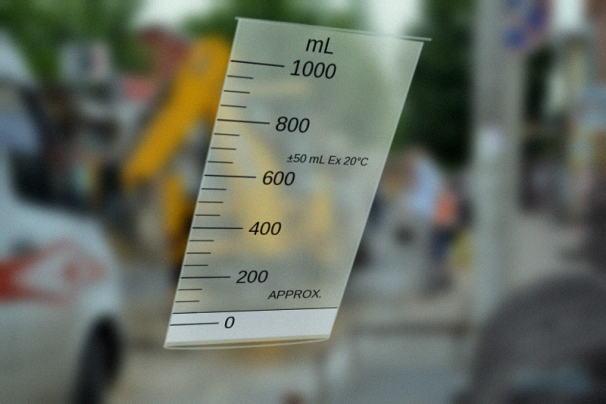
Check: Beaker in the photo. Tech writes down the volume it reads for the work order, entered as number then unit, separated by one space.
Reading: 50 mL
